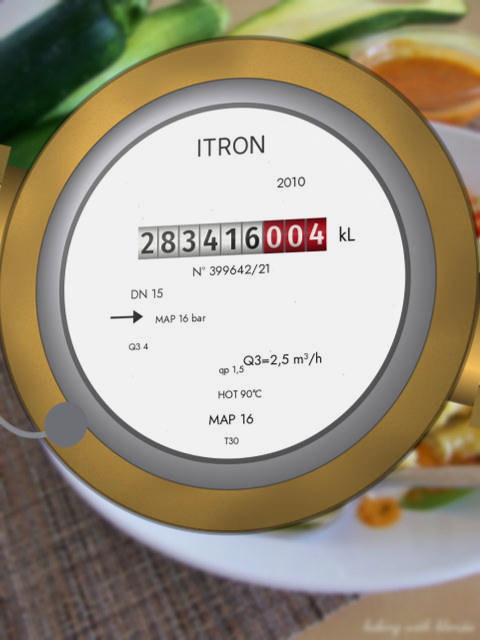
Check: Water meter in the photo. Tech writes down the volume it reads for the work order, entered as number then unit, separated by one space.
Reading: 283416.004 kL
